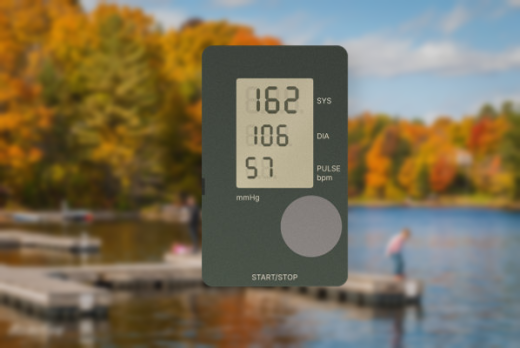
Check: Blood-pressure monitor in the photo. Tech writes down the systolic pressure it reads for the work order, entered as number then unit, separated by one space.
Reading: 162 mmHg
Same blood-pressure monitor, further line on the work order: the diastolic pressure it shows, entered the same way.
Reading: 106 mmHg
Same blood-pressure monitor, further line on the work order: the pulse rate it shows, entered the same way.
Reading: 57 bpm
